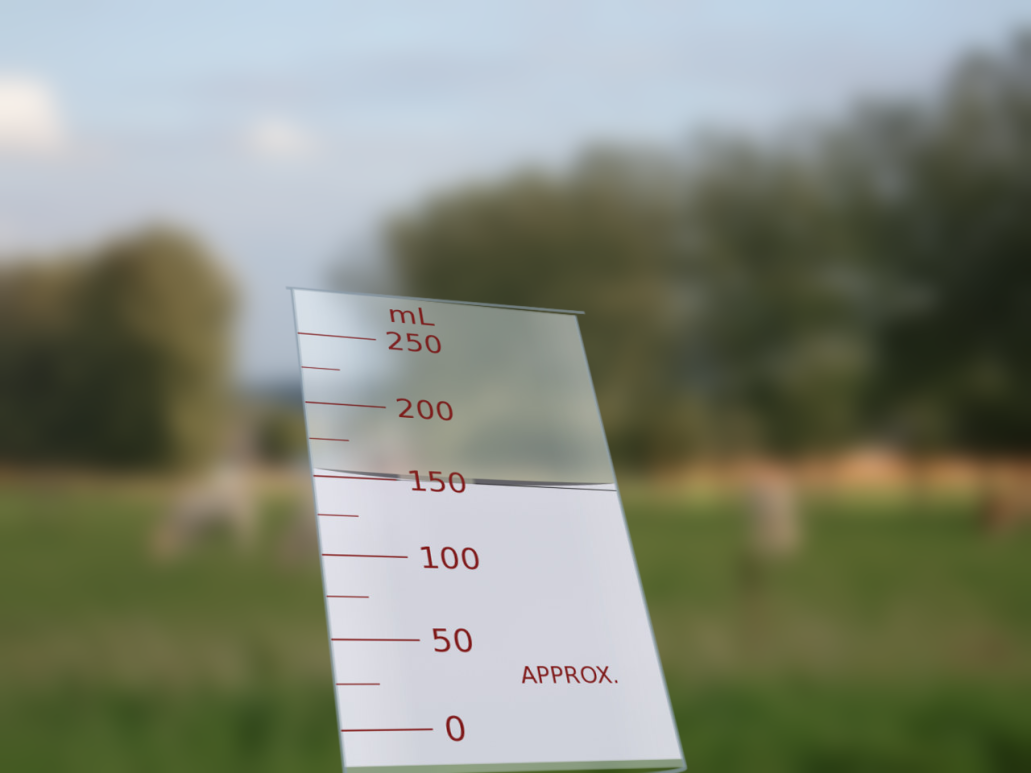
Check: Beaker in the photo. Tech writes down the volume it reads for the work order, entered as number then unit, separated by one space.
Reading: 150 mL
